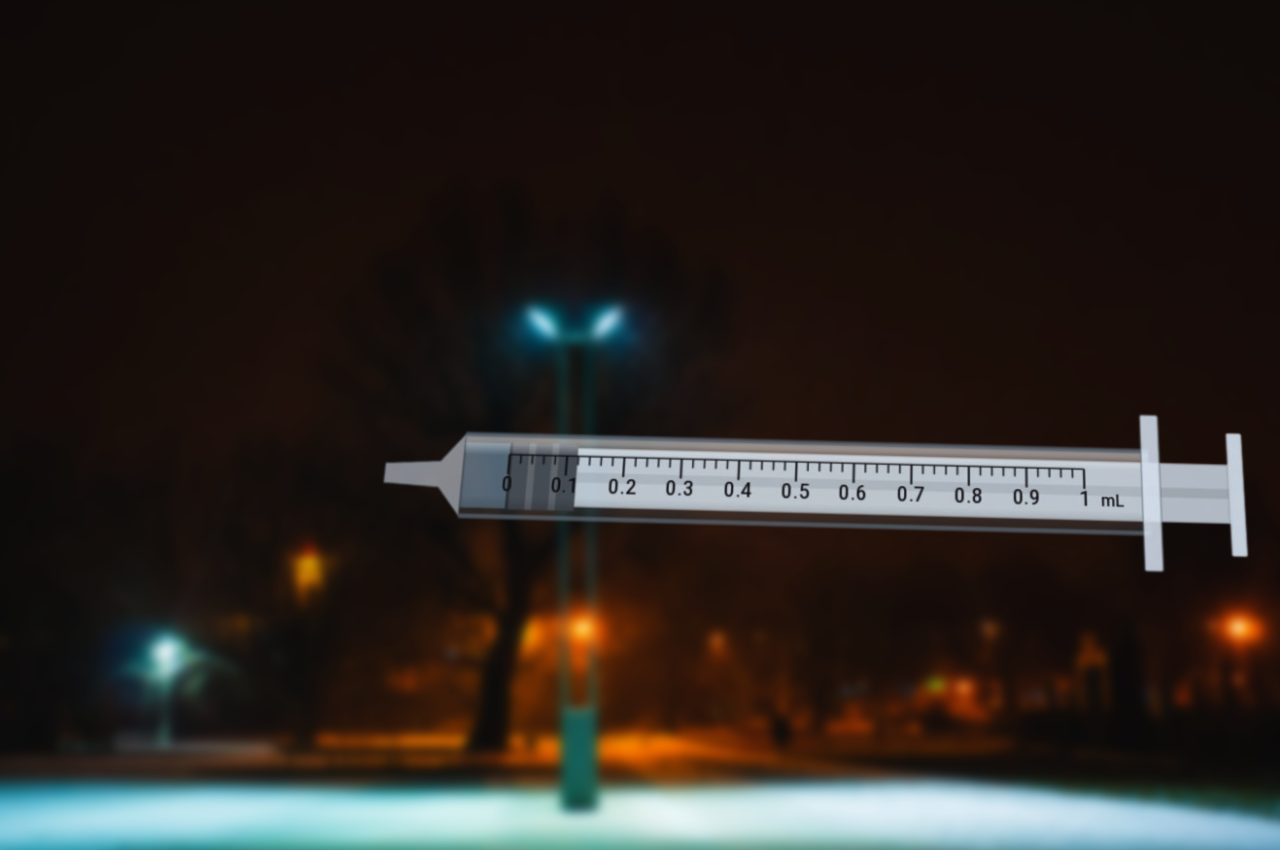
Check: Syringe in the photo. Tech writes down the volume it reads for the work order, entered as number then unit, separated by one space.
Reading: 0 mL
